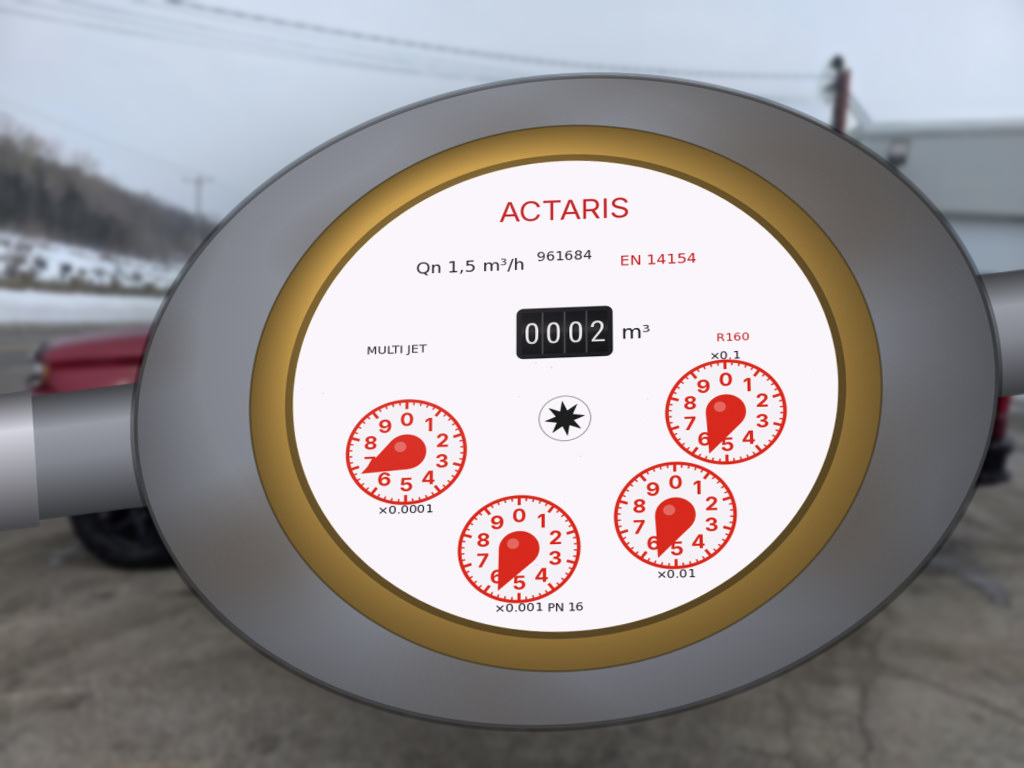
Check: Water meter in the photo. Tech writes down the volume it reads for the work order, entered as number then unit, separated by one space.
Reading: 2.5556 m³
